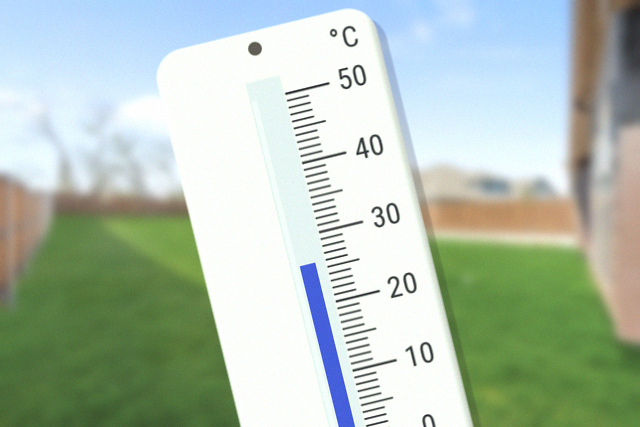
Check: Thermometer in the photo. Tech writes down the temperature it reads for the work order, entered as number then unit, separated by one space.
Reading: 26 °C
